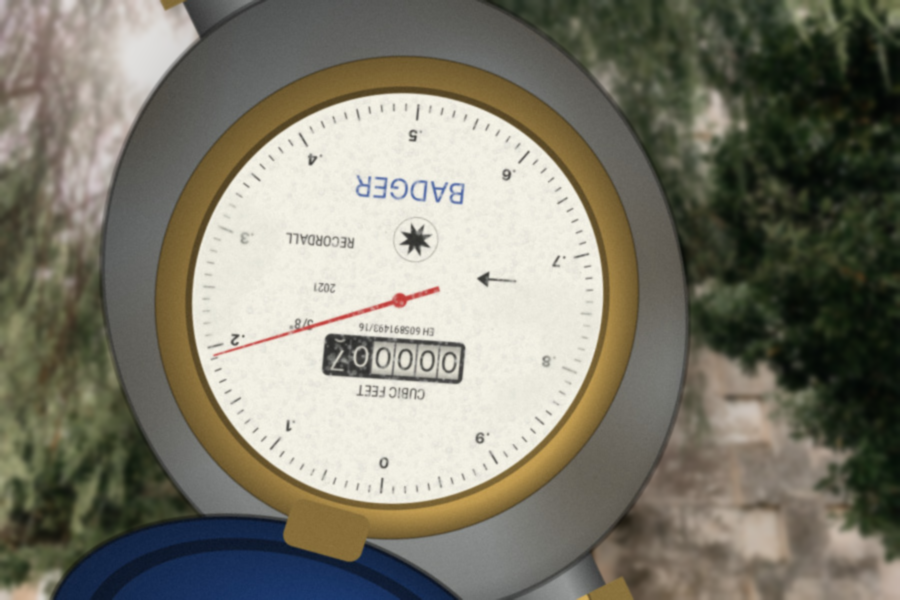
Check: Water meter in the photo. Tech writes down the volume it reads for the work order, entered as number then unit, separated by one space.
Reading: 7.19 ft³
